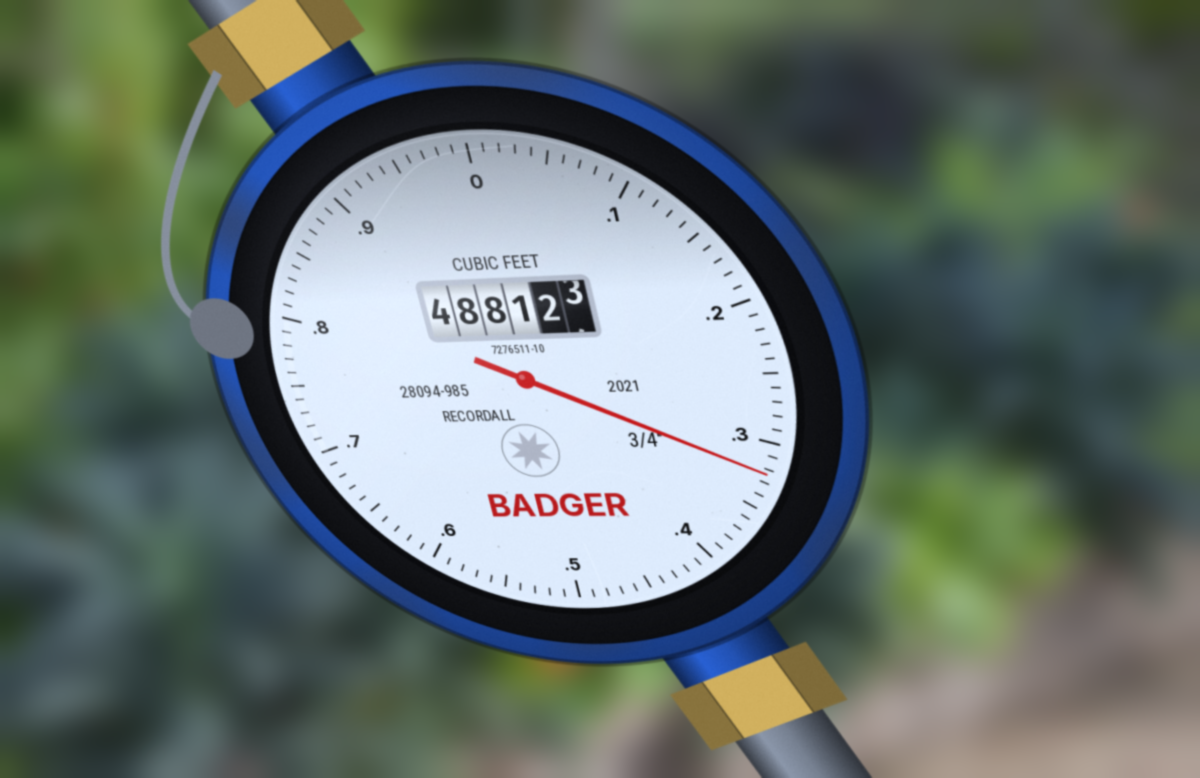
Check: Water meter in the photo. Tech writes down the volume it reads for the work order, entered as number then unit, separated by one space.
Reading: 488123.32 ft³
